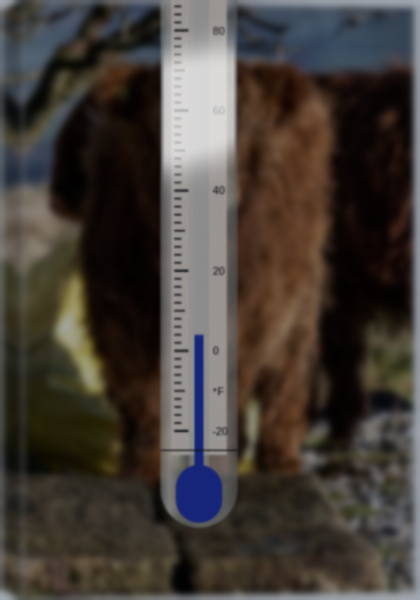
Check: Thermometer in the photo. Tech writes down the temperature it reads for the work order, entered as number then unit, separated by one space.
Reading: 4 °F
